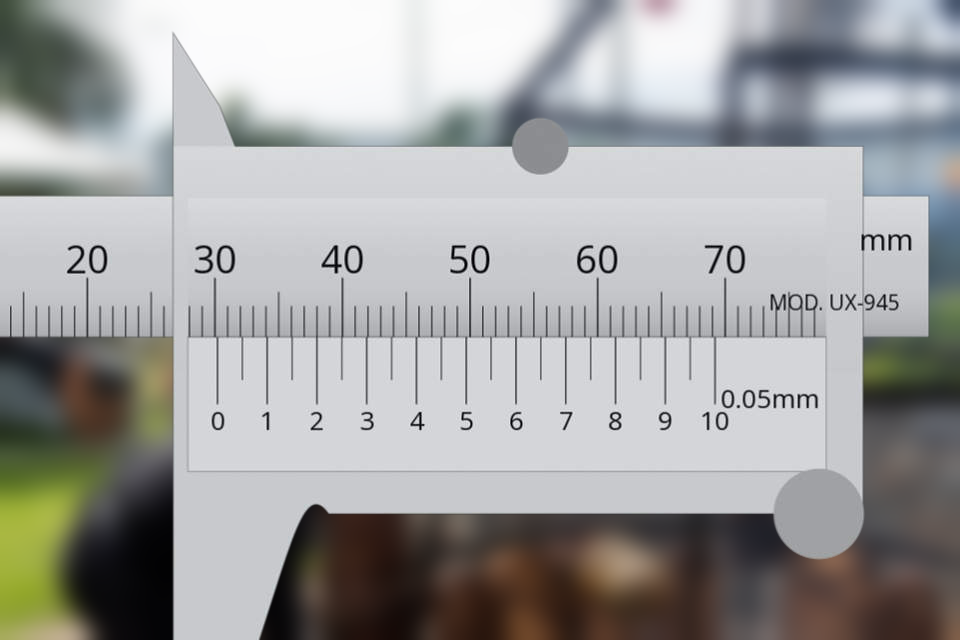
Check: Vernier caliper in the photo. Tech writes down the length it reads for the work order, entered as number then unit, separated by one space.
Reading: 30.2 mm
